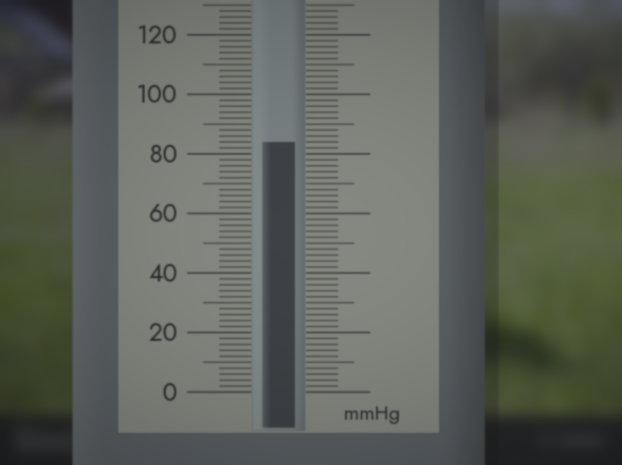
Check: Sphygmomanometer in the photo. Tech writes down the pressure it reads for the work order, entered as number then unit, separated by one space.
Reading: 84 mmHg
